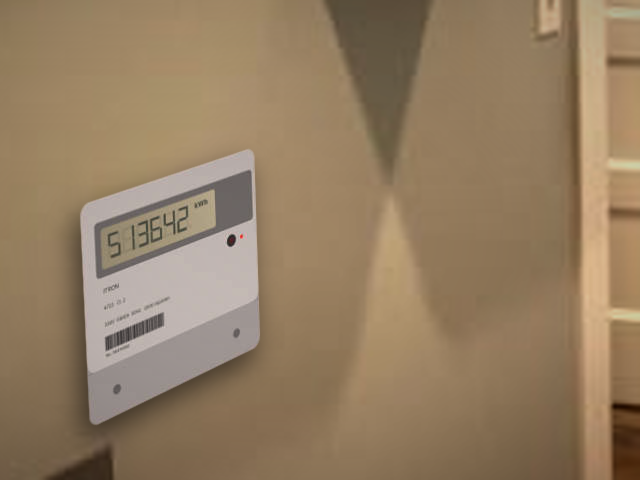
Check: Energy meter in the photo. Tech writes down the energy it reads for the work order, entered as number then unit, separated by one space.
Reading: 513642 kWh
